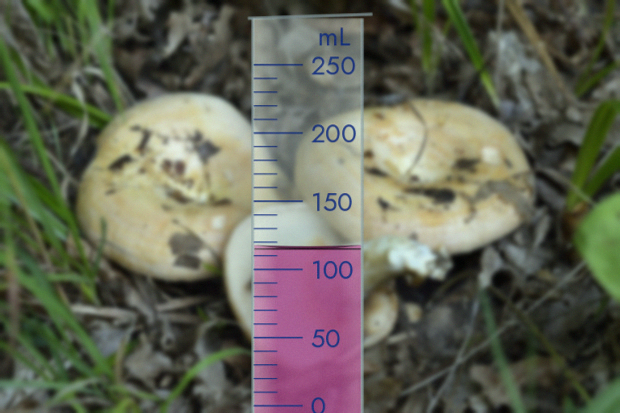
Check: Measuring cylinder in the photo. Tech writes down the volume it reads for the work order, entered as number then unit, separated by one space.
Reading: 115 mL
